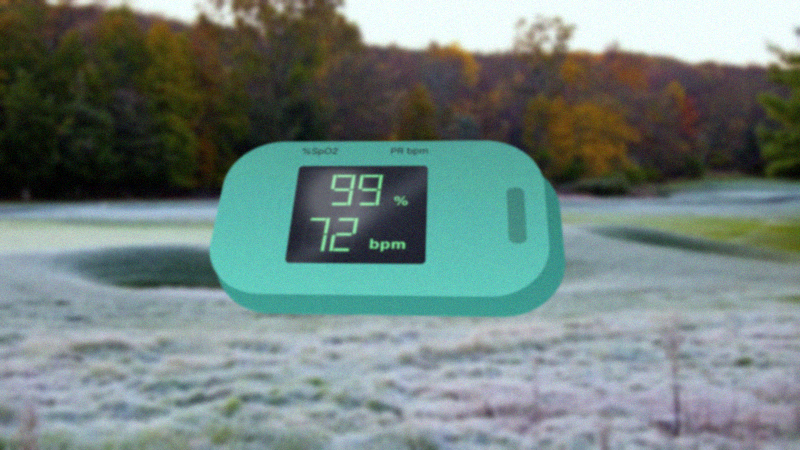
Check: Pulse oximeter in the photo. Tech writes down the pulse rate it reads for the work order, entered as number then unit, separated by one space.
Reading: 72 bpm
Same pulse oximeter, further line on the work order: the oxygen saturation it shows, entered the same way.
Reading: 99 %
